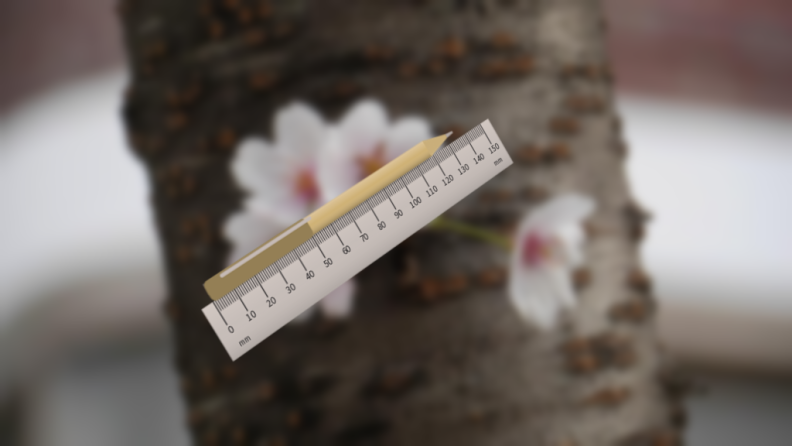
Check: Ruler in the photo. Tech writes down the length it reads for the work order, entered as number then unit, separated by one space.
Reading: 135 mm
